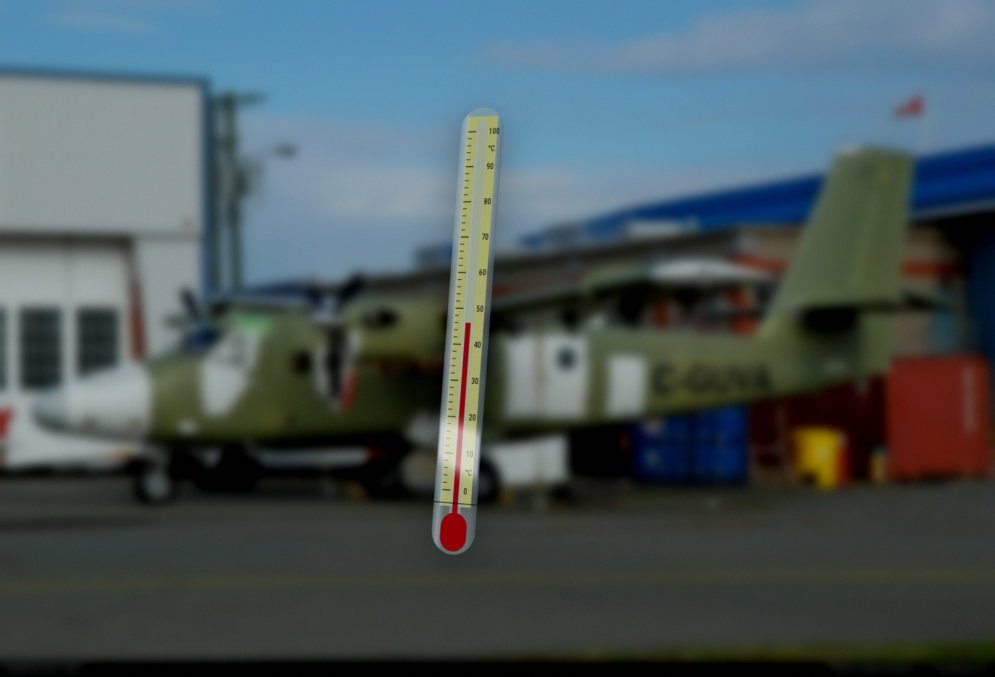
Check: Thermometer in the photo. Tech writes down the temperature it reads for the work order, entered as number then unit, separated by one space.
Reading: 46 °C
